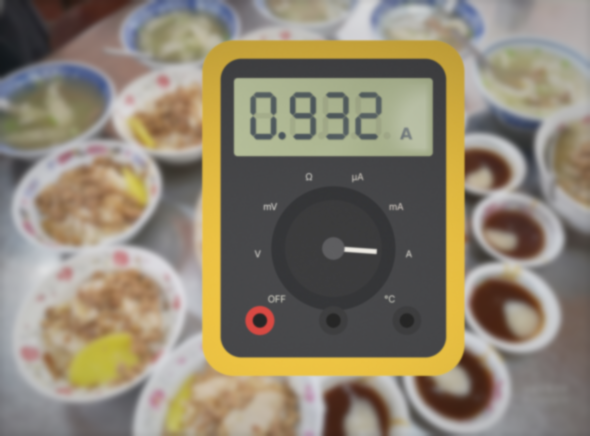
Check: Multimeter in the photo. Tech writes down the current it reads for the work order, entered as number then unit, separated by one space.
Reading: 0.932 A
